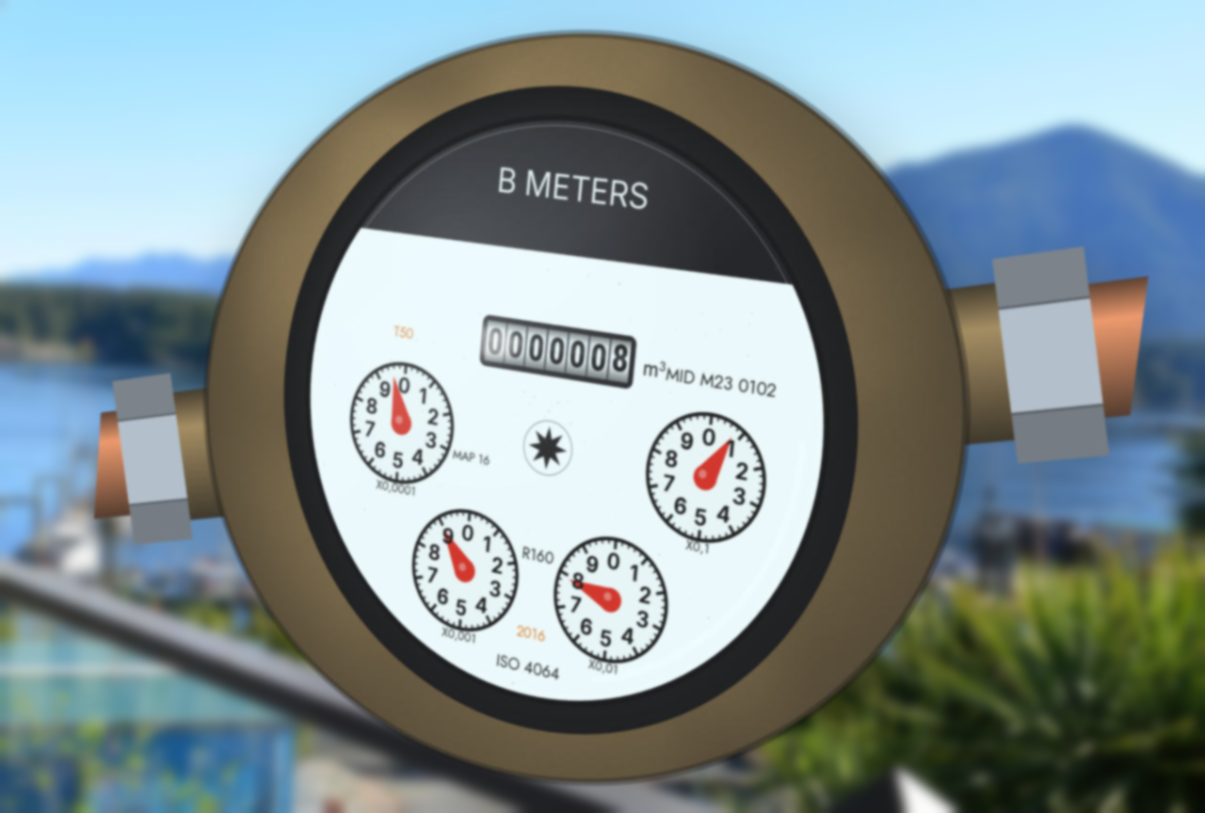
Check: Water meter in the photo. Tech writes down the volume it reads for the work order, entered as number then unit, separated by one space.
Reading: 8.0789 m³
